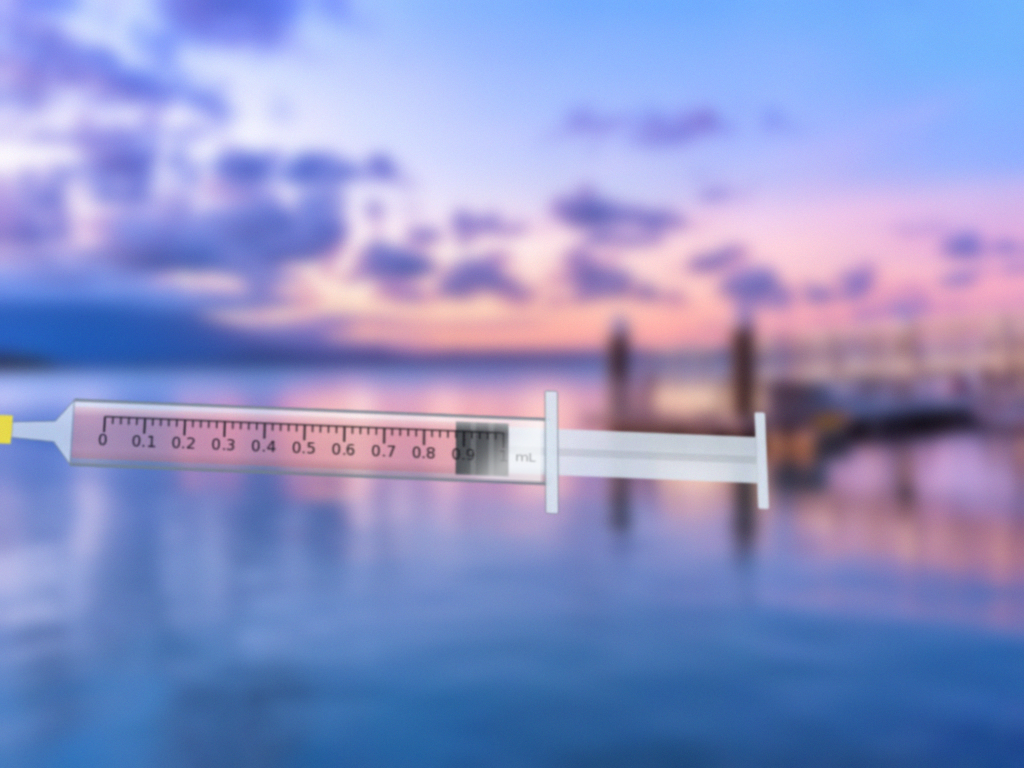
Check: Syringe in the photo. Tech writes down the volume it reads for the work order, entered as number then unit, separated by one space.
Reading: 0.88 mL
